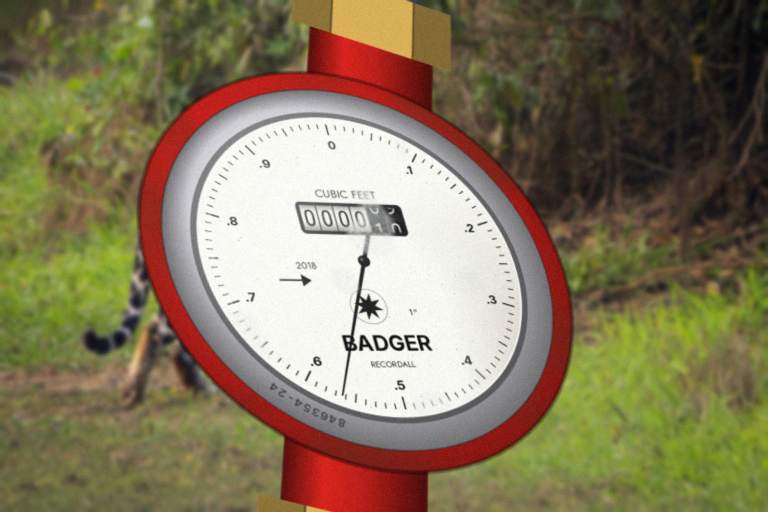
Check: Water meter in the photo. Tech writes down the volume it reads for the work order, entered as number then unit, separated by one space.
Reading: 9.56 ft³
